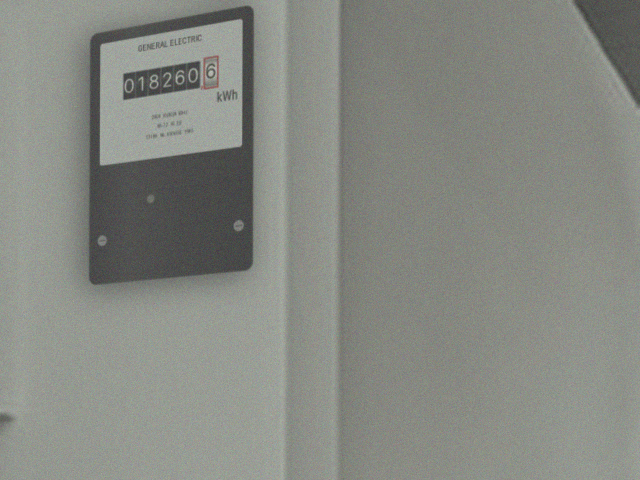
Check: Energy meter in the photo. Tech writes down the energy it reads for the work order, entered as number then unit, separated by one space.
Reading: 18260.6 kWh
